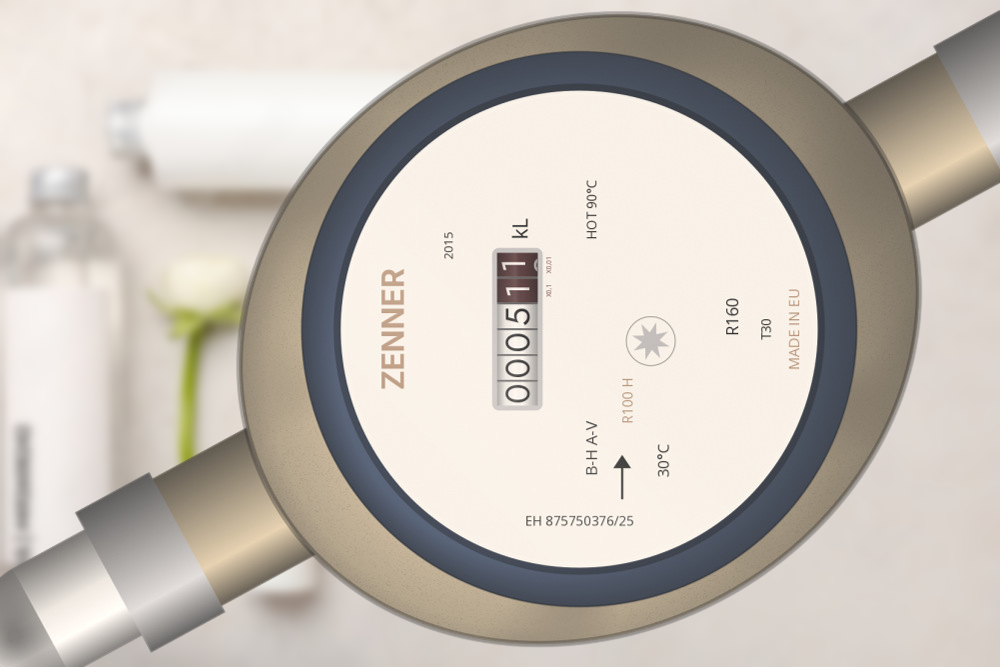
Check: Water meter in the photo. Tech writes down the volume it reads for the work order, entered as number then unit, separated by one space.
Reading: 5.11 kL
